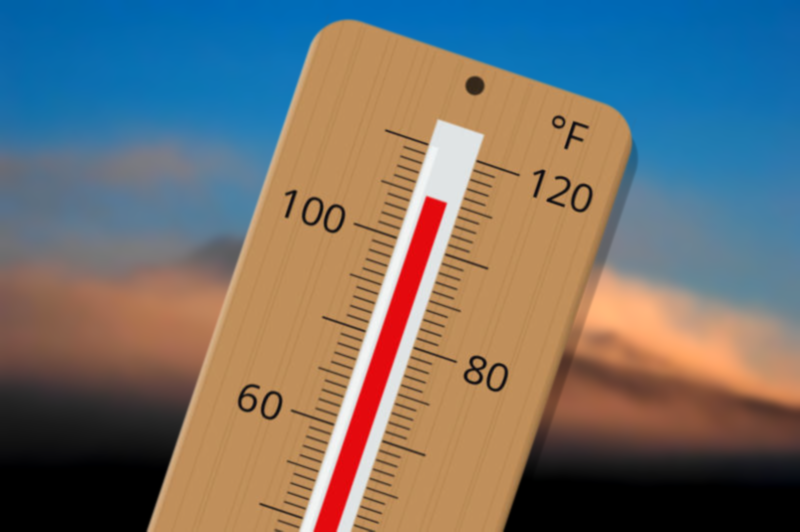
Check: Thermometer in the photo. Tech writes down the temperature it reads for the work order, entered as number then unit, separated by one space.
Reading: 110 °F
